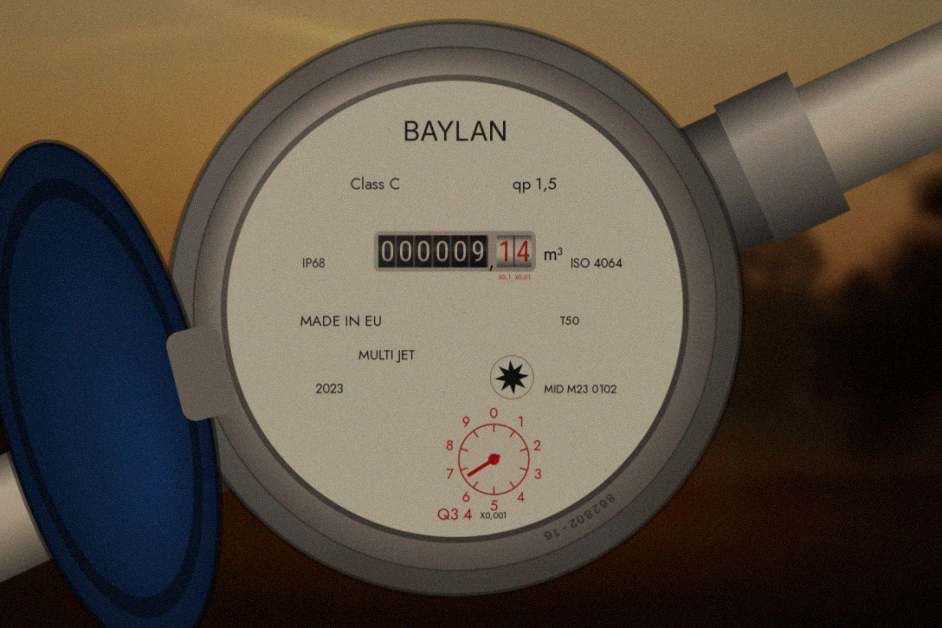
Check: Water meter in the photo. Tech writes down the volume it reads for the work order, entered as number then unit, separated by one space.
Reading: 9.146 m³
